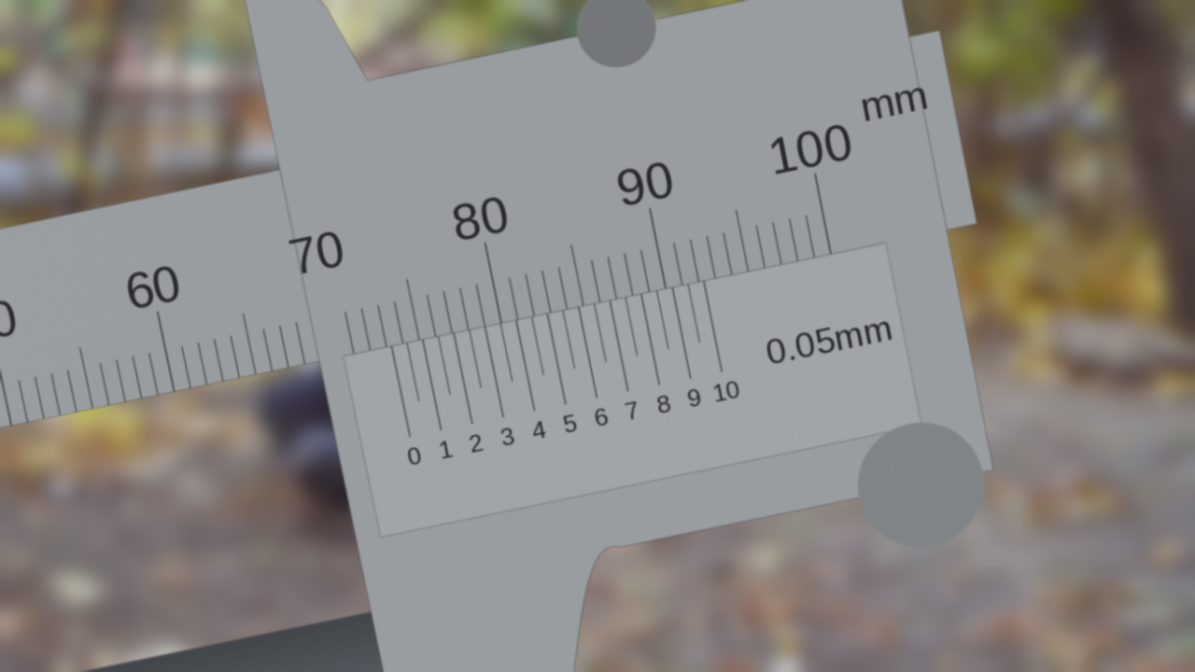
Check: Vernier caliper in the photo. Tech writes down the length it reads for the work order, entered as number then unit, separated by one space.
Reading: 73.3 mm
